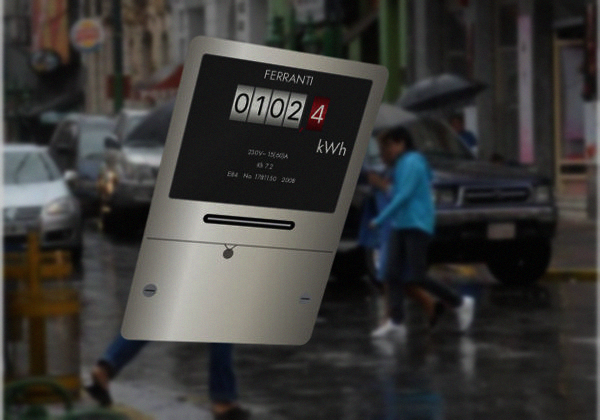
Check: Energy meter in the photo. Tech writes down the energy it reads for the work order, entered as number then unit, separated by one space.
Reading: 102.4 kWh
